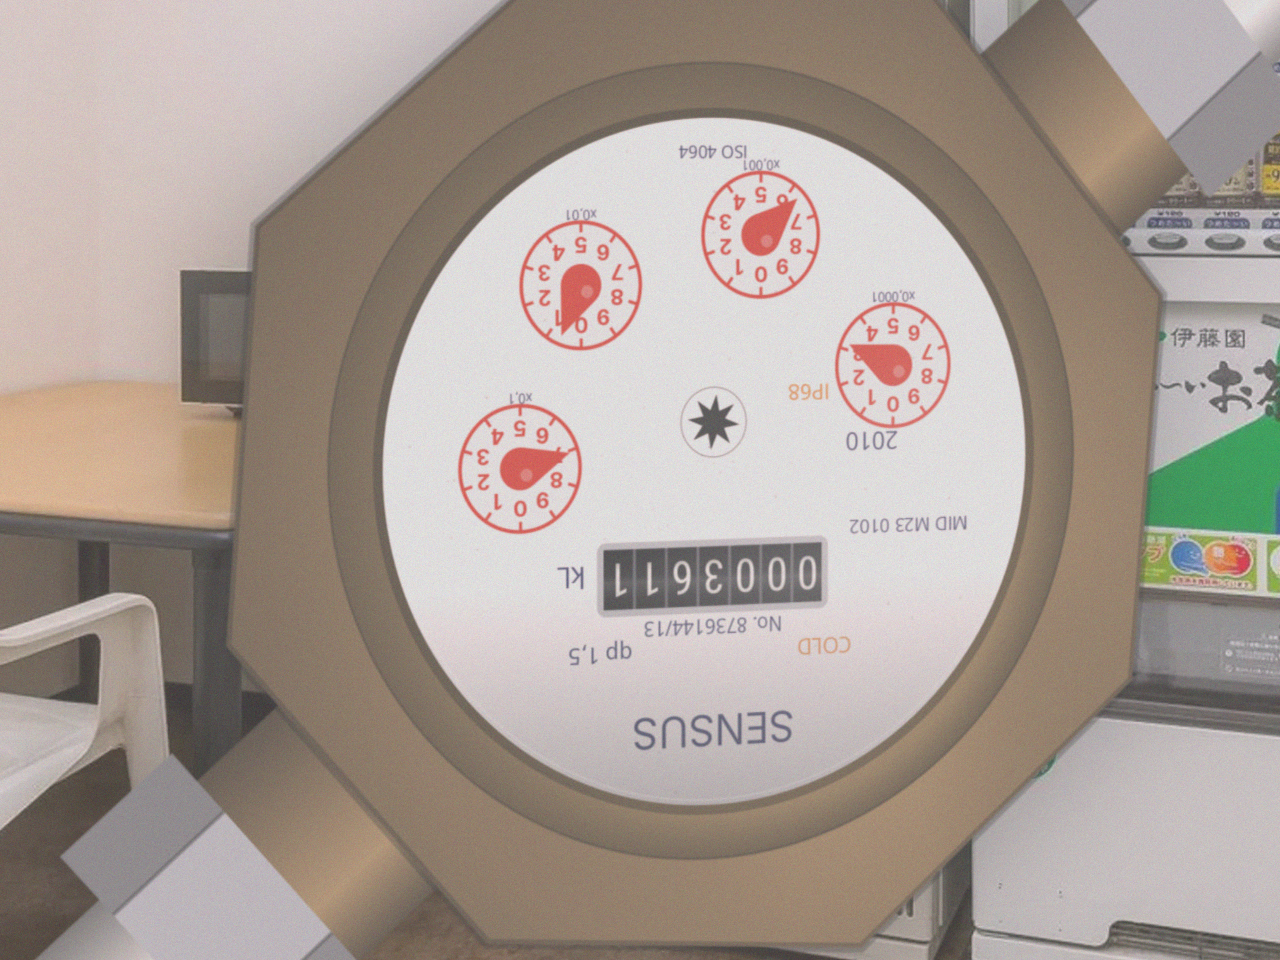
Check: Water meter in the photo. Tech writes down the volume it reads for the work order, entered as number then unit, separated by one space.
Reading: 3611.7063 kL
